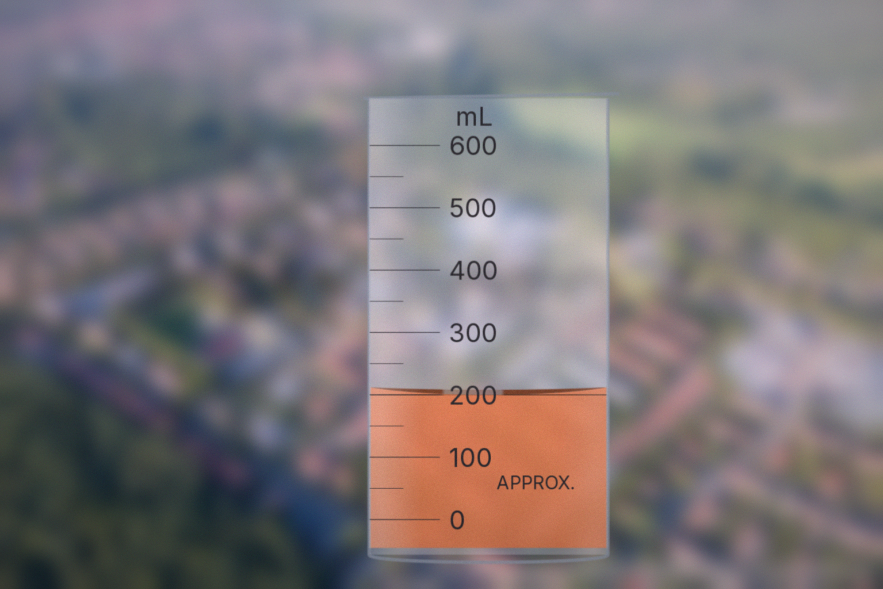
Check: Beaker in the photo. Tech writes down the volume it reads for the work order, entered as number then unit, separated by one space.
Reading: 200 mL
